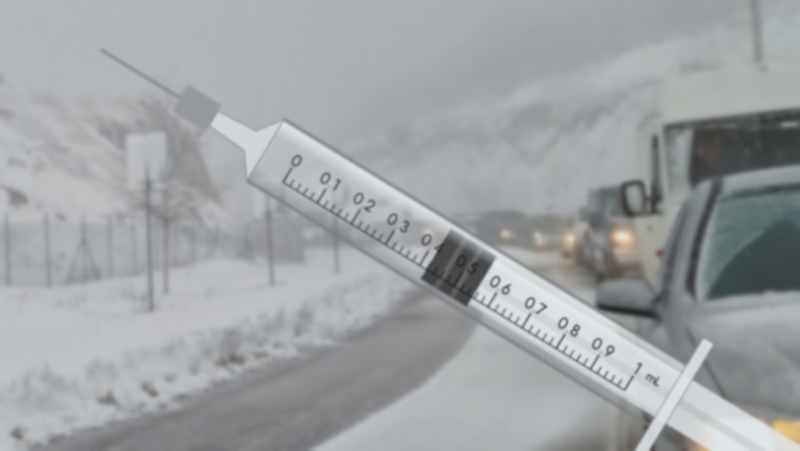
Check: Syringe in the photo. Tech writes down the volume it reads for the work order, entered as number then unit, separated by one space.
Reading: 0.42 mL
